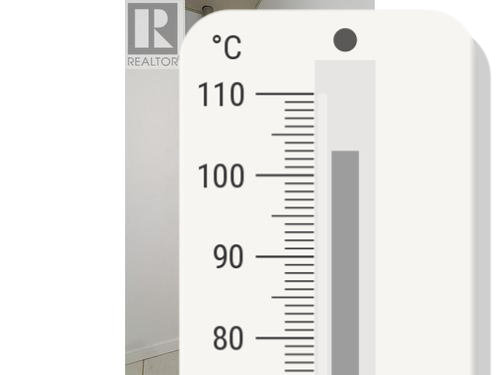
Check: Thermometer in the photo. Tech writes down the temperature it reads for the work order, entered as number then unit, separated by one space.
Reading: 103 °C
